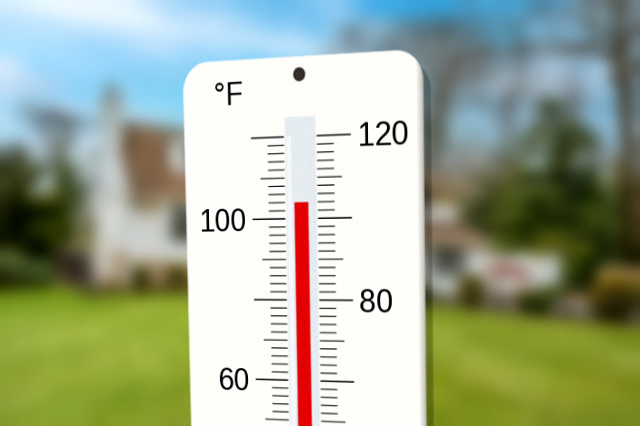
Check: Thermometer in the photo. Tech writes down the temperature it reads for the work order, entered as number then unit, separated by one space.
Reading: 104 °F
